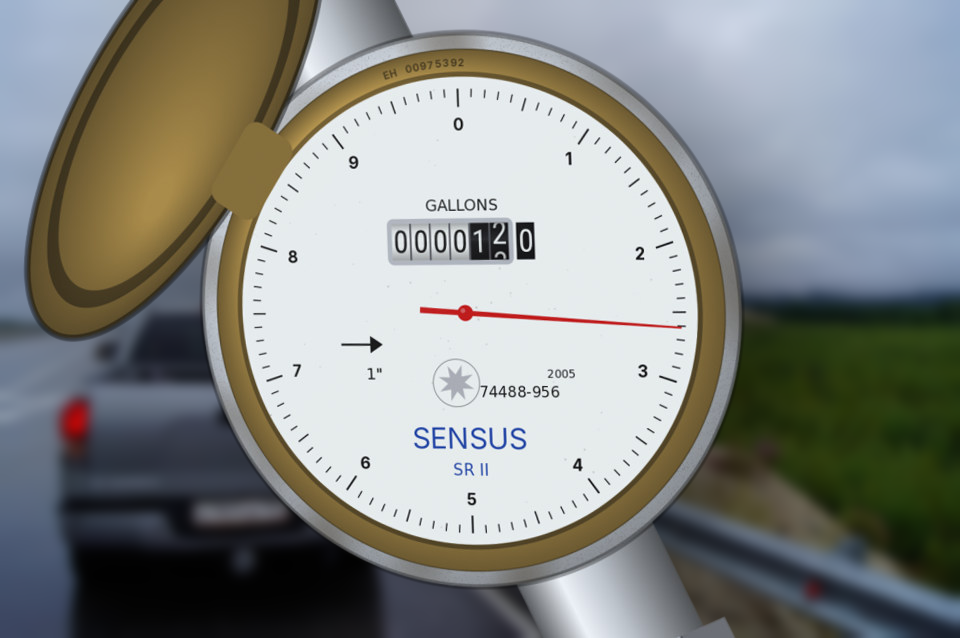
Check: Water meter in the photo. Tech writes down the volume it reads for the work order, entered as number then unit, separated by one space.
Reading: 122.6 gal
